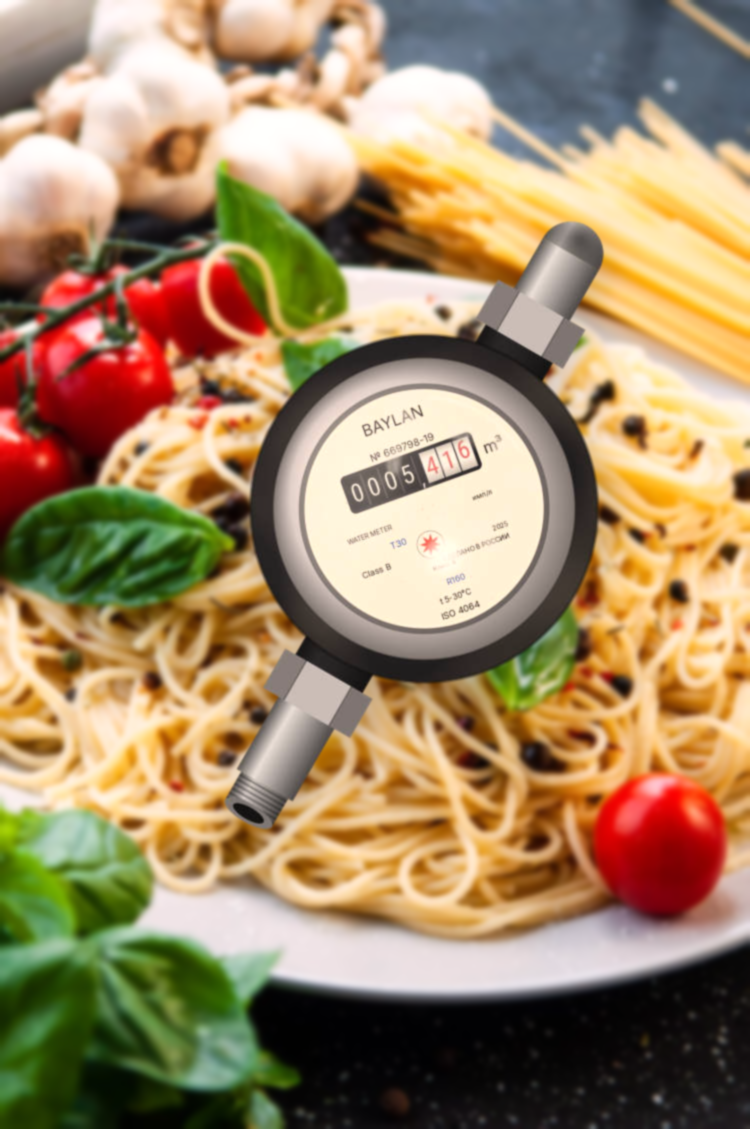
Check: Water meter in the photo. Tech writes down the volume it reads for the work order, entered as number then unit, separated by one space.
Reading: 5.416 m³
